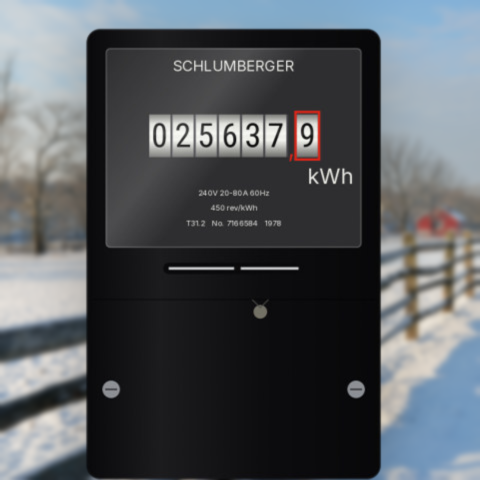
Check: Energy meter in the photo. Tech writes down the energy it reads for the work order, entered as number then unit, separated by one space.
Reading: 25637.9 kWh
